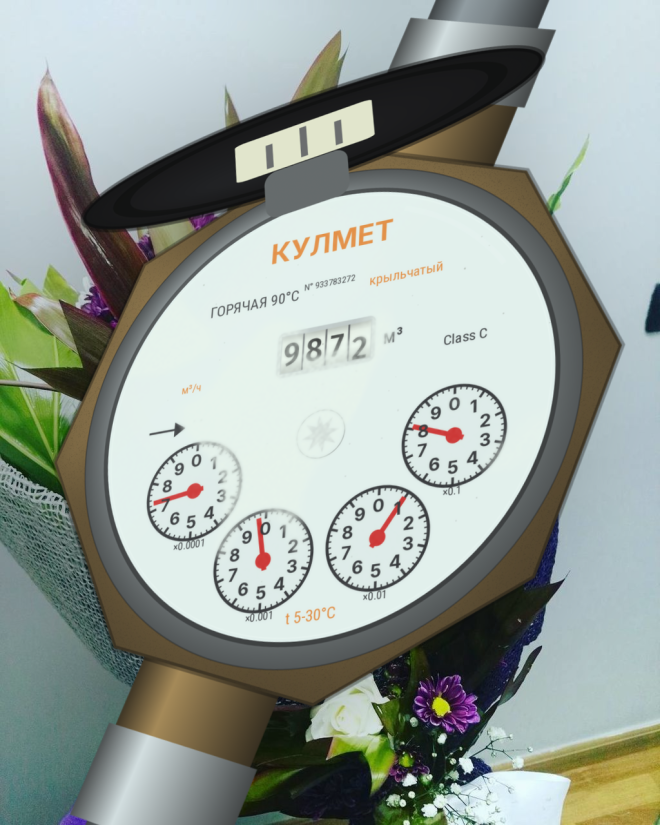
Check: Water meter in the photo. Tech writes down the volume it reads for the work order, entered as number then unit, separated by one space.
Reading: 9871.8097 m³
